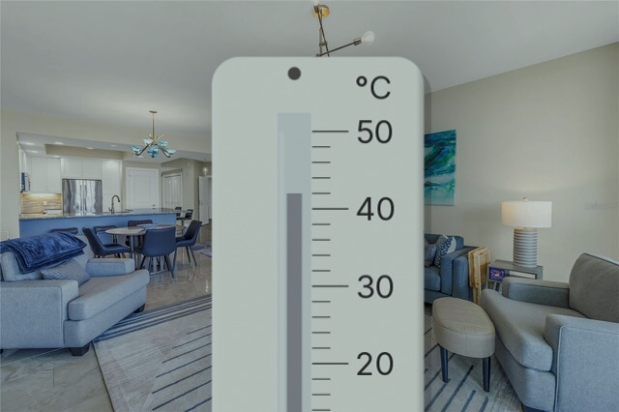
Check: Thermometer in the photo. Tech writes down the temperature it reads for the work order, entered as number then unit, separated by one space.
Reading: 42 °C
